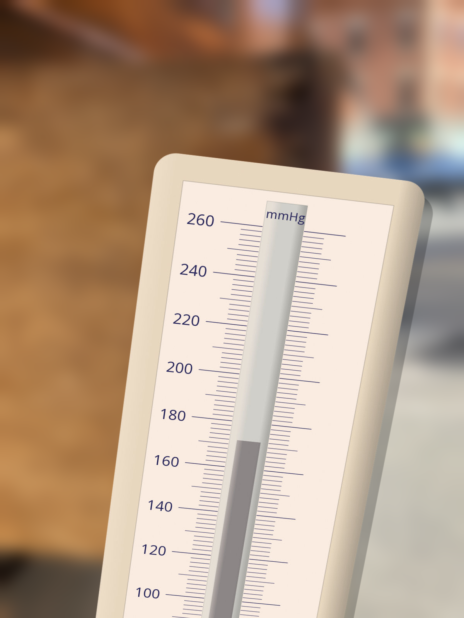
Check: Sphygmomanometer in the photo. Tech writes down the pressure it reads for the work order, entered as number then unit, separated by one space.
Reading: 172 mmHg
